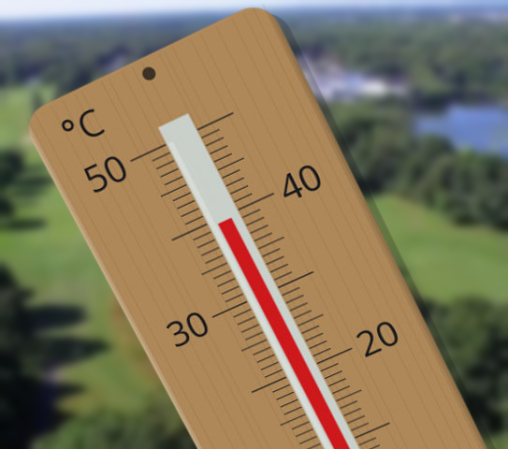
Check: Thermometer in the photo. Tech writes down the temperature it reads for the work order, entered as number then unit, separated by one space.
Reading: 39.5 °C
